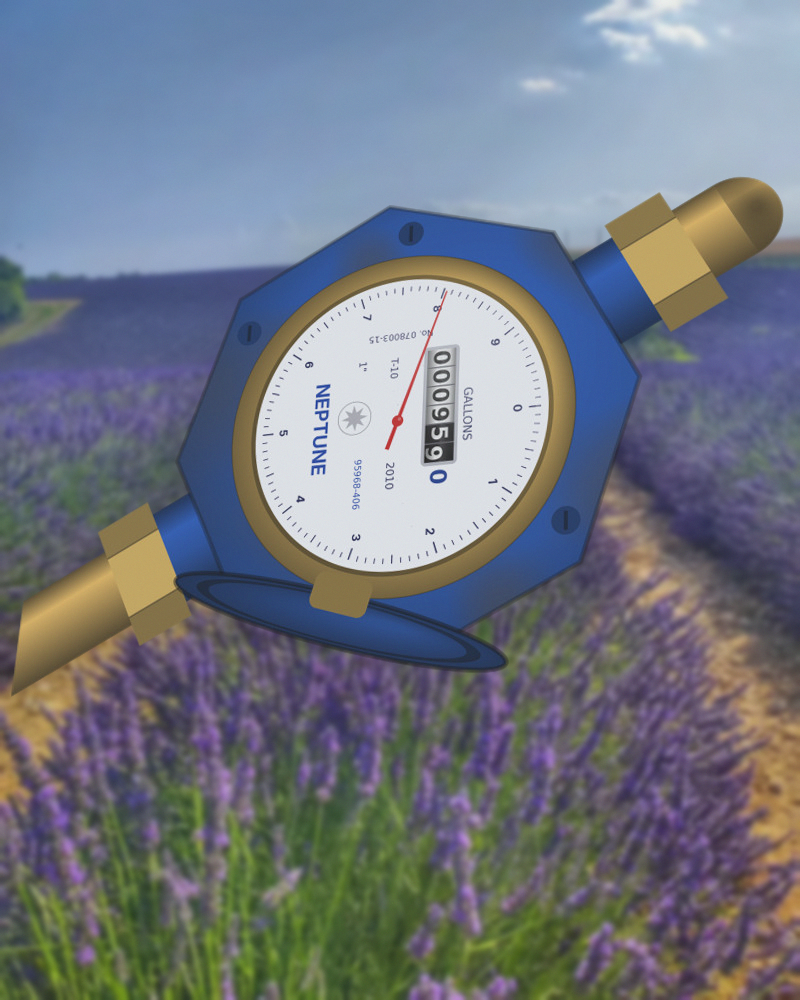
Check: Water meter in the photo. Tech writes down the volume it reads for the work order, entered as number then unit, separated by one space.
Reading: 9588.0 gal
